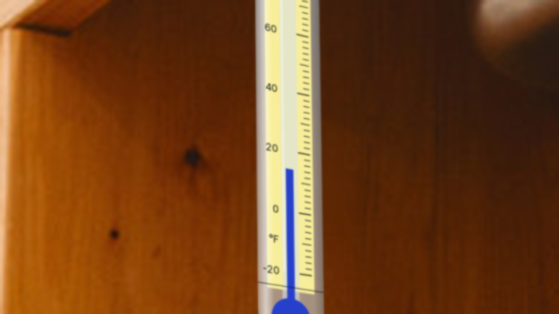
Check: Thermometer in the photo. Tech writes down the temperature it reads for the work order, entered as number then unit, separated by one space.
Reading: 14 °F
